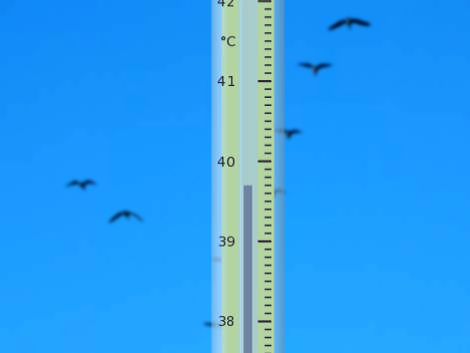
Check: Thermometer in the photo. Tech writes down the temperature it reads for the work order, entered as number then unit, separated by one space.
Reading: 39.7 °C
